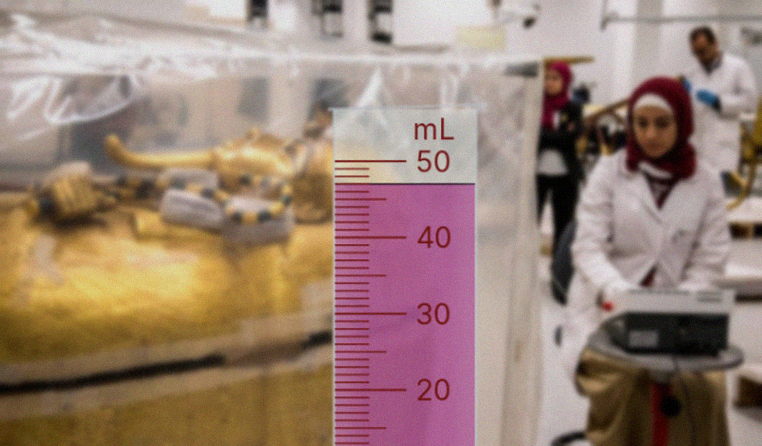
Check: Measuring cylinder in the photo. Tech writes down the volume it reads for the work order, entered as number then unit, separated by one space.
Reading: 47 mL
